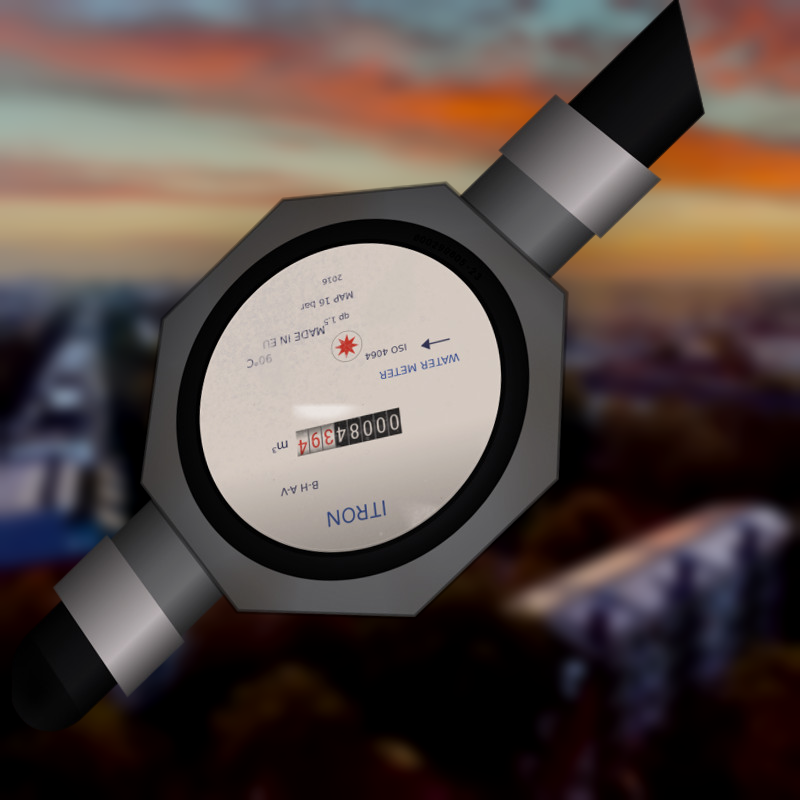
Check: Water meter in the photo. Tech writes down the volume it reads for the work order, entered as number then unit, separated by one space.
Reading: 84.394 m³
